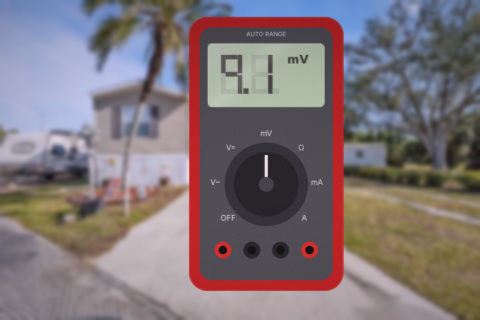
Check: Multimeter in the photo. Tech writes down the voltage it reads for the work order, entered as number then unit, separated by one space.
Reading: 9.1 mV
